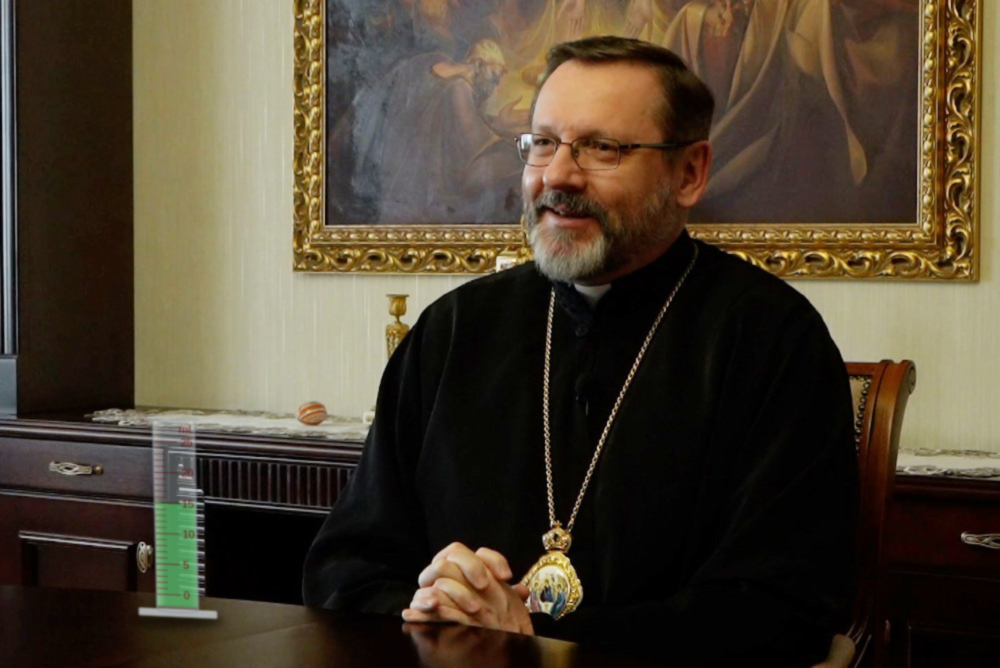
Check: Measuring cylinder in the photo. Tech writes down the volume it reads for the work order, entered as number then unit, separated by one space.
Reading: 15 mL
